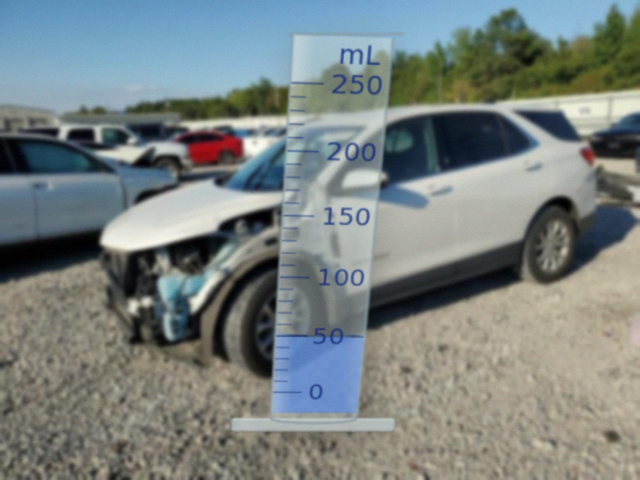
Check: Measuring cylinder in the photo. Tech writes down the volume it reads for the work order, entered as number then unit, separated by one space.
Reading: 50 mL
